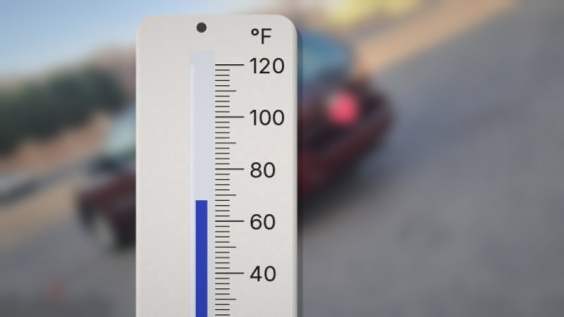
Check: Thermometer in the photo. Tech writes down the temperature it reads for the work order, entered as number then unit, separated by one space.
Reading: 68 °F
